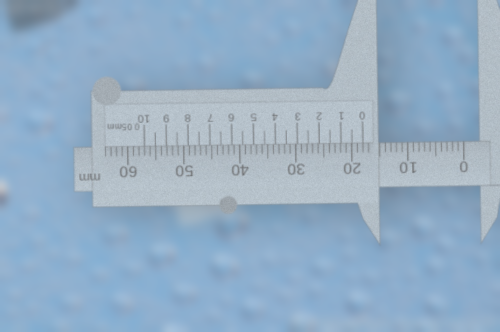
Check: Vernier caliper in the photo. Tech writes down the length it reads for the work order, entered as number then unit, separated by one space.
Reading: 18.0 mm
